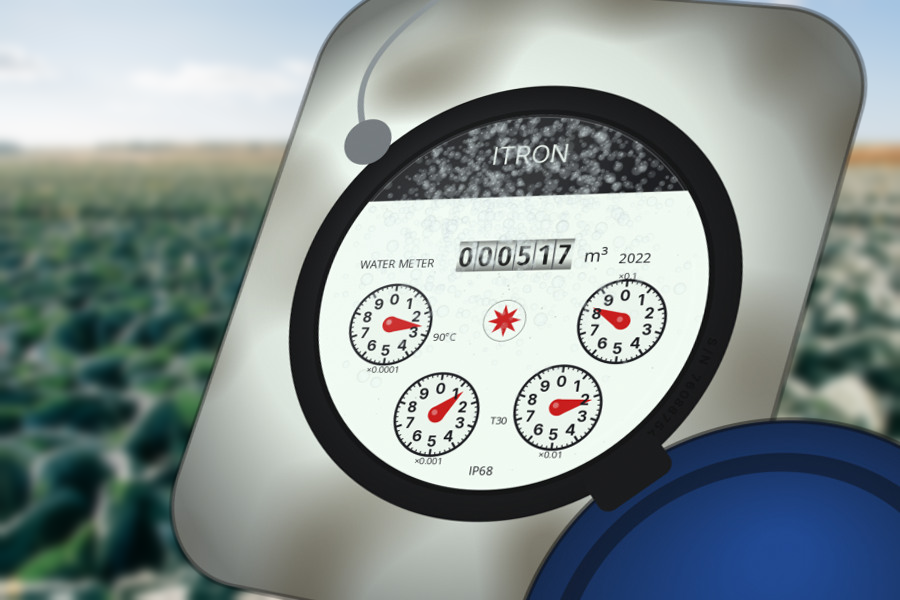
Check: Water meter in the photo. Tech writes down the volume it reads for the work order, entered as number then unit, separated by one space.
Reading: 517.8212 m³
